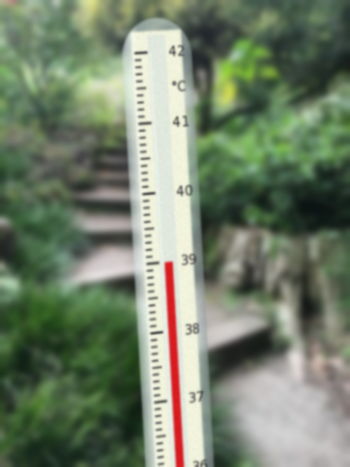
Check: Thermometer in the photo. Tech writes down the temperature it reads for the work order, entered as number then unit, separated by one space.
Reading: 39 °C
